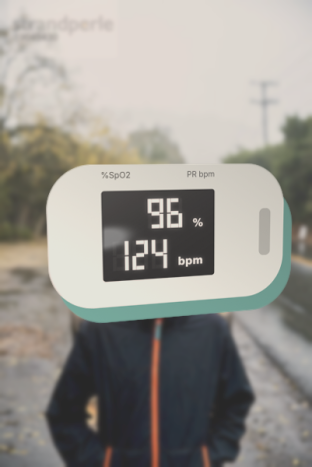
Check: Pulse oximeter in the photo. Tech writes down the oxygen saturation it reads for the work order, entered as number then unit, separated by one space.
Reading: 96 %
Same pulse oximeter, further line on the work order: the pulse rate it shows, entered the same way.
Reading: 124 bpm
